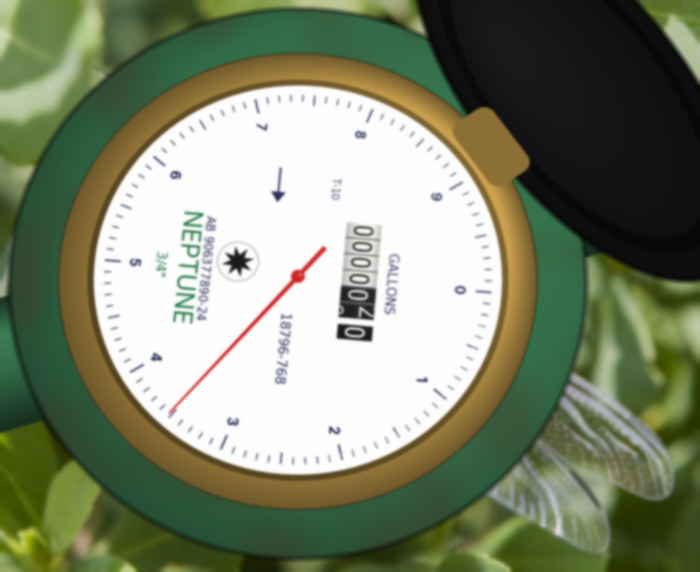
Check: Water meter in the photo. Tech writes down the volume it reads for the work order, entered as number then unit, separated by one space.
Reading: 23.5 gal
